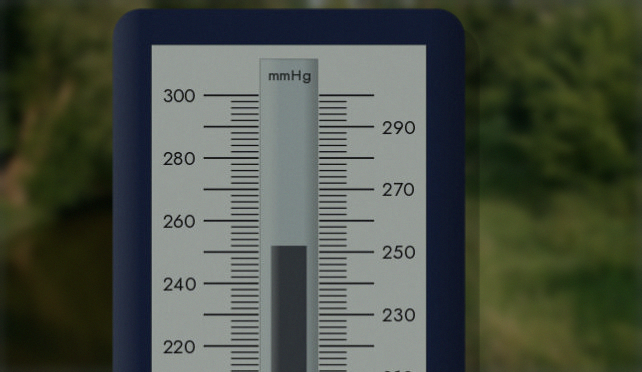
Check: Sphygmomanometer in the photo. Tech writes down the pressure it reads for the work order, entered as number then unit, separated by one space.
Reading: 252 mmHg
